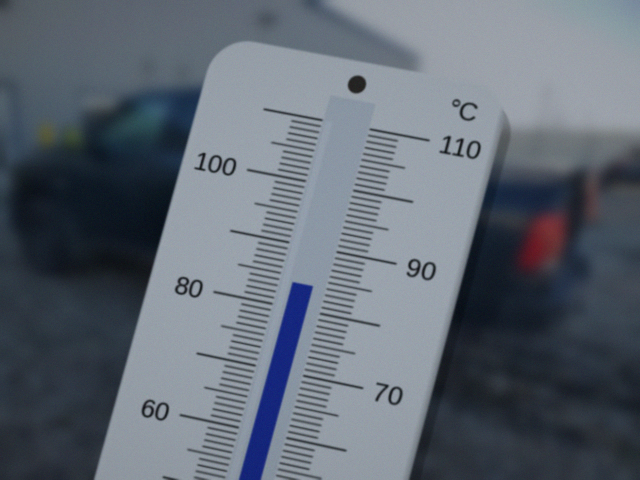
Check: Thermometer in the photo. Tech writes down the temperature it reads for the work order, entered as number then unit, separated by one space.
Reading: 84 °C
